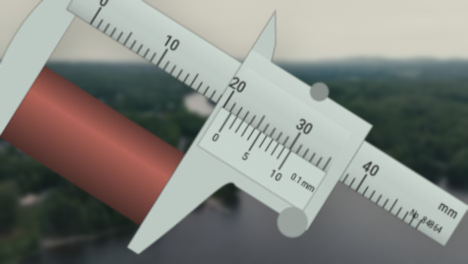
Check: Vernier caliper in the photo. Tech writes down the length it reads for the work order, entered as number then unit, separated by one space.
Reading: 21.2 mm
